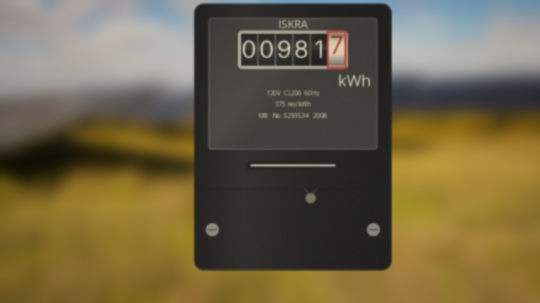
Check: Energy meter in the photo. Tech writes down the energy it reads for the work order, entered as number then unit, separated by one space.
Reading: 981.7 kWh
